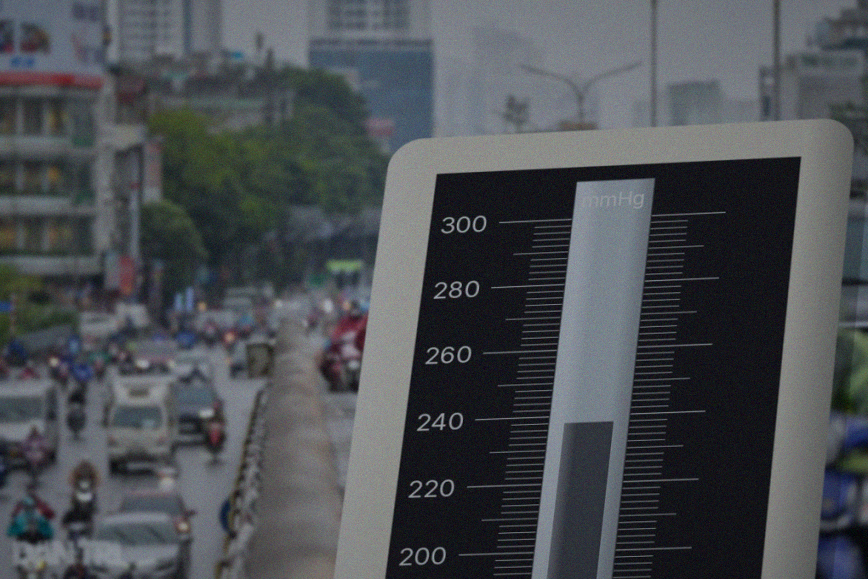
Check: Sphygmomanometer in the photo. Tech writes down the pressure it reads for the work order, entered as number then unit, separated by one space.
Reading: 238 mmHg
